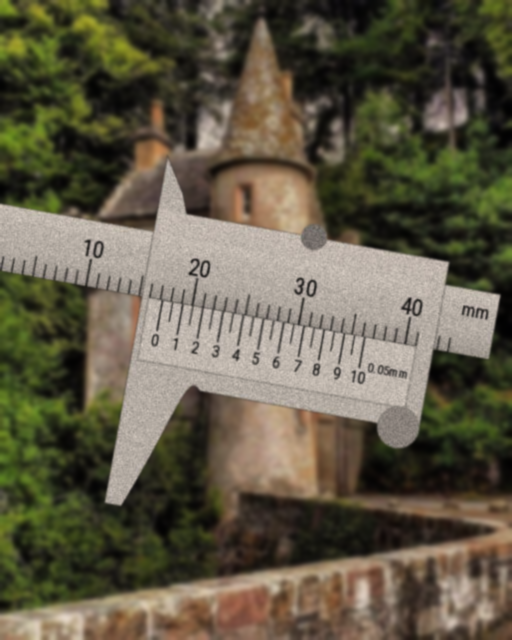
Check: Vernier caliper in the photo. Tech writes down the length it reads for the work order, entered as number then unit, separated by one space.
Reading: 17.2 mm
